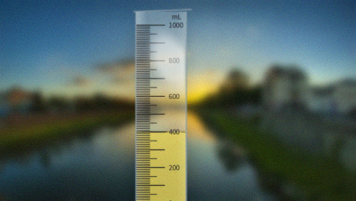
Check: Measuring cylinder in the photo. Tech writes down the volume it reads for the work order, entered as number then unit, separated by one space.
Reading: 400 mL
